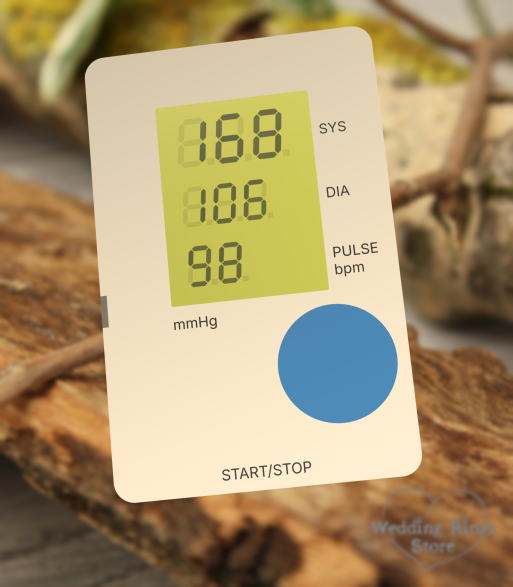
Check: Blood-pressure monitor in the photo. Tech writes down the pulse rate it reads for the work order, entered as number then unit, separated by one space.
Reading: 98 bpm
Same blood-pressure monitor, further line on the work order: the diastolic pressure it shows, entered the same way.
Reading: 106 mmHg
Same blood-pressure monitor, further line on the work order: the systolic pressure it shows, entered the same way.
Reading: 168 mmHg
